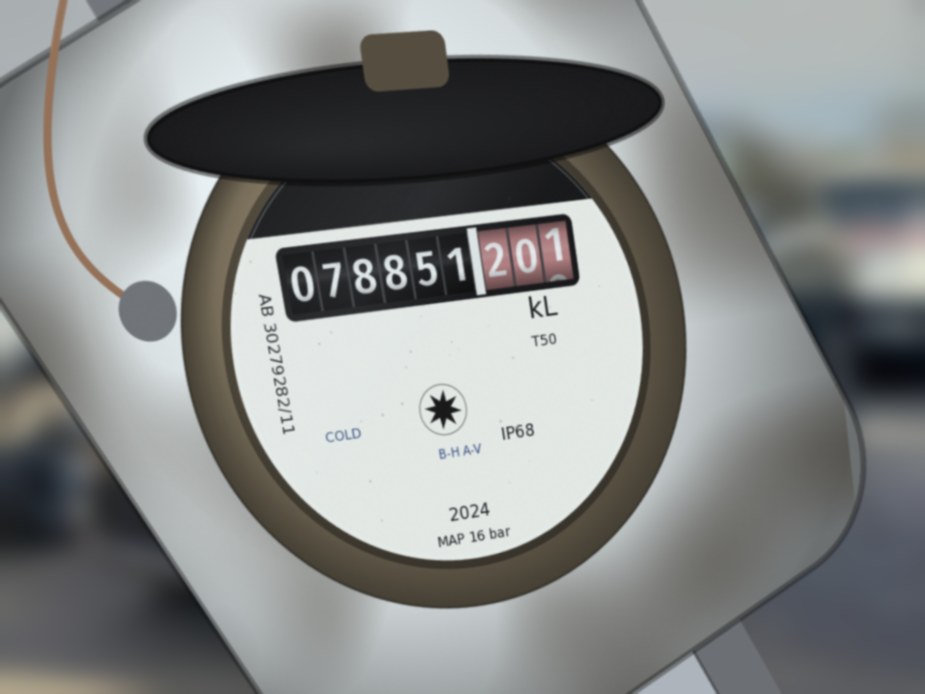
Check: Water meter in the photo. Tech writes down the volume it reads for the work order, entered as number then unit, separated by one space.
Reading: 78851.201 kL
